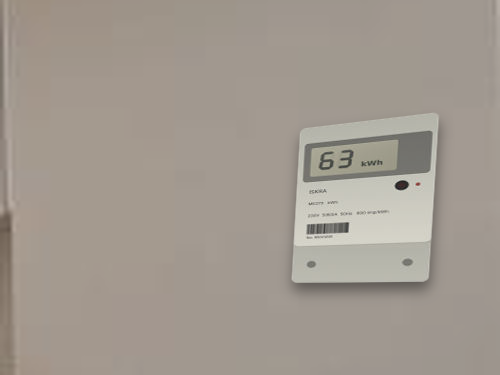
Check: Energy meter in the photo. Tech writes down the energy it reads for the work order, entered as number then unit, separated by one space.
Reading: 63 kWh
